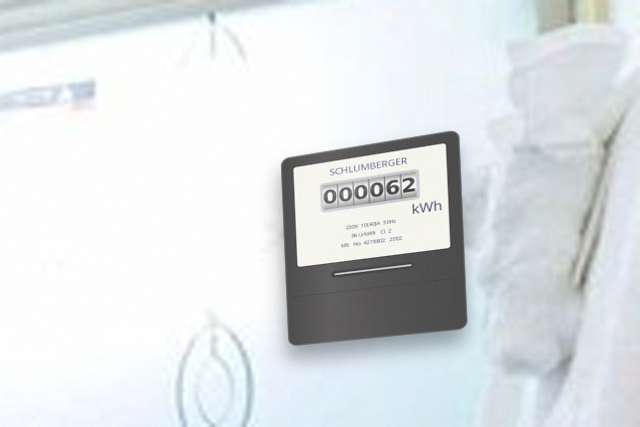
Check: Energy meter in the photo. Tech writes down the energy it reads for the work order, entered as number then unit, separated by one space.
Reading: 62 kWh
